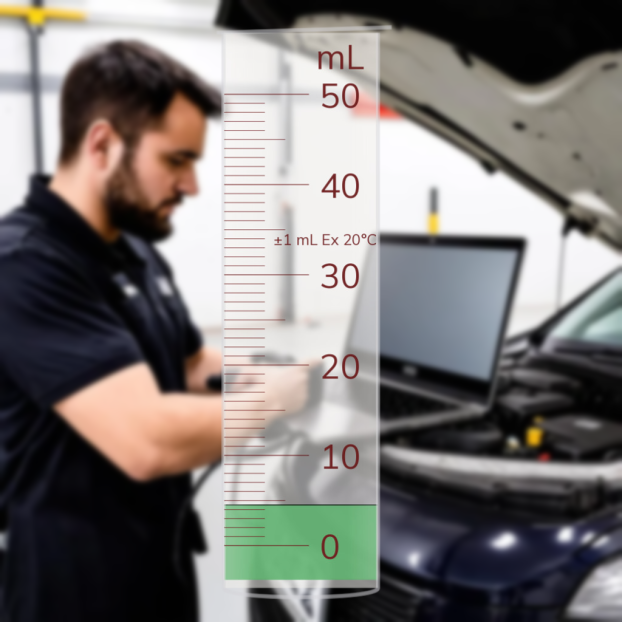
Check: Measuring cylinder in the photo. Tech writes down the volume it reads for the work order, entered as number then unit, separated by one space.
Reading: 4.5 mL
